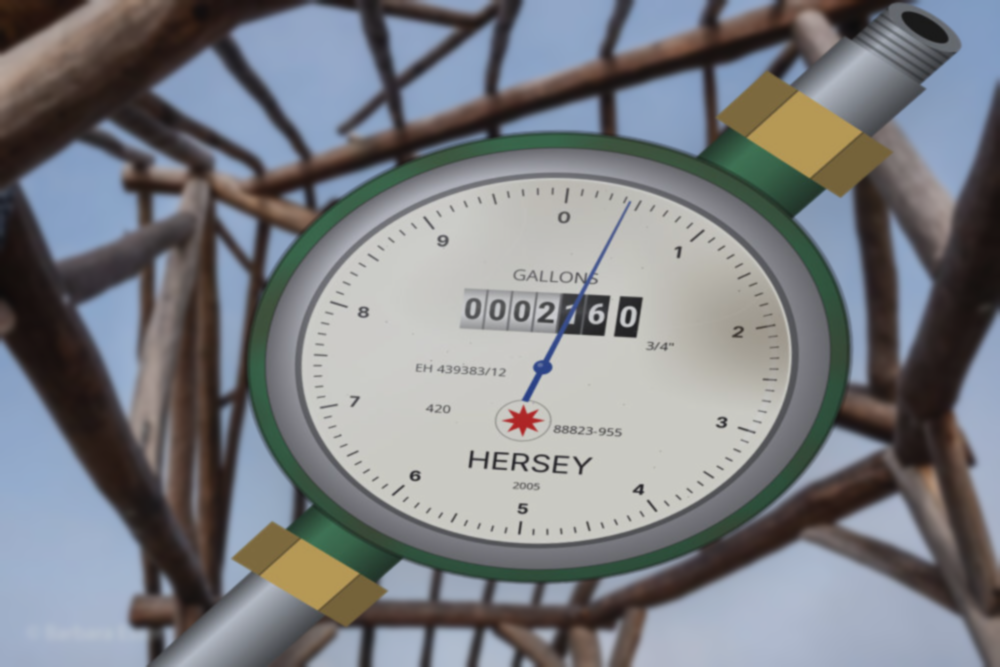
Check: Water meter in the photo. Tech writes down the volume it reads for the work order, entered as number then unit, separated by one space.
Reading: 2160.4 gal
